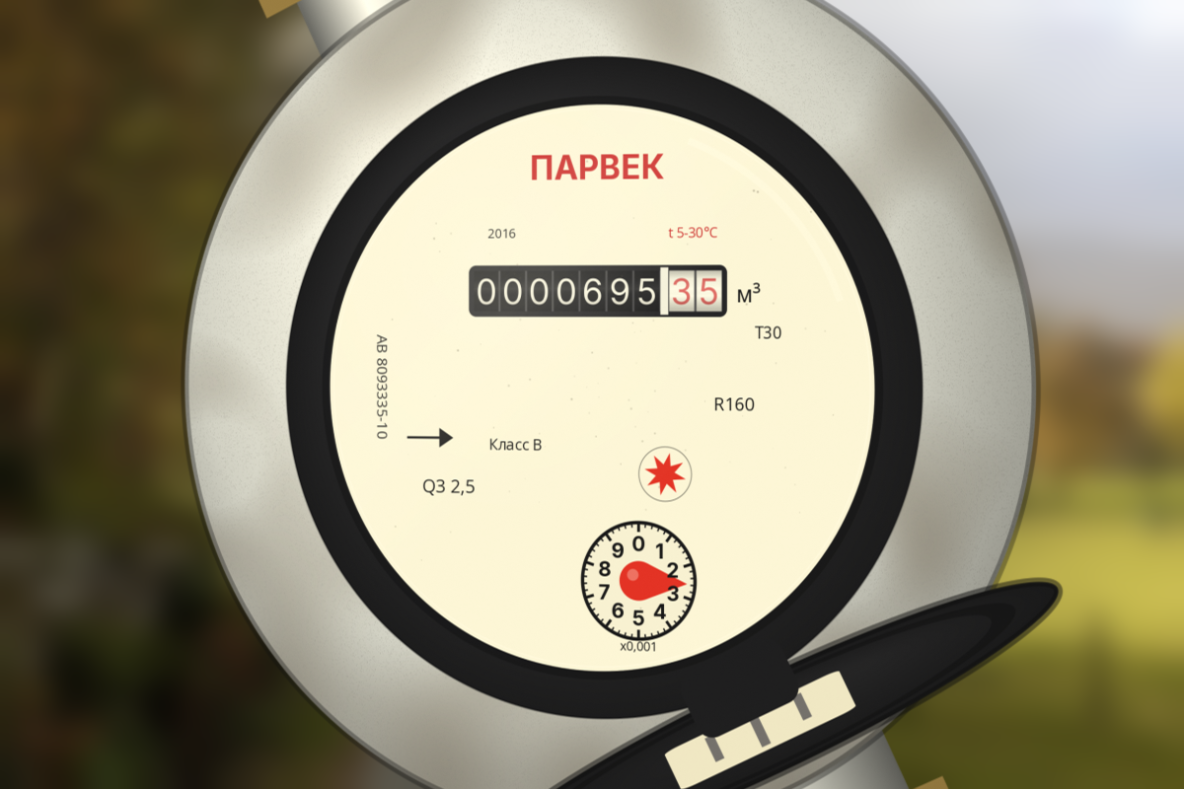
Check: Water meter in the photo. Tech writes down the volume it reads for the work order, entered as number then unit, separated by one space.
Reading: 695.352 m³
